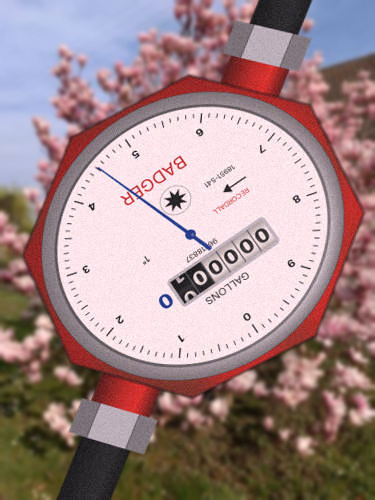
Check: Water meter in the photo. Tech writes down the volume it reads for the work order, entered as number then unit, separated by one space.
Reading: 4.5 gal
